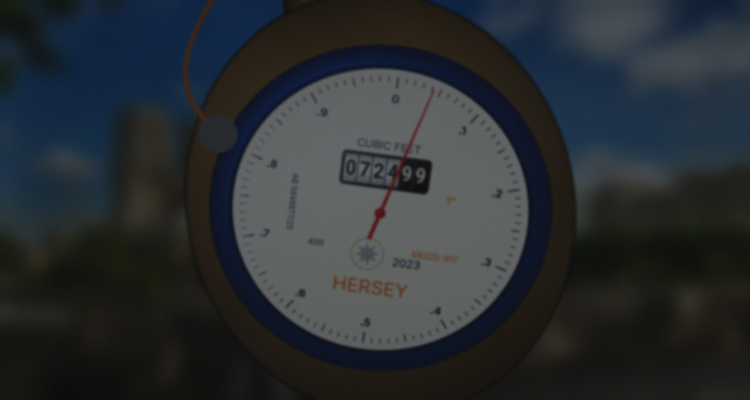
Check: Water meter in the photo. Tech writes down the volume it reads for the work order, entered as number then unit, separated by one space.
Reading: 72499.04 ft³
